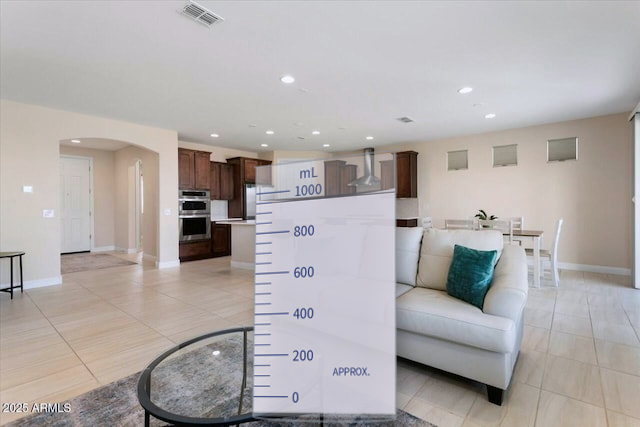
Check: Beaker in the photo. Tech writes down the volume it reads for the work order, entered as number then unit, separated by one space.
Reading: 950 mL
